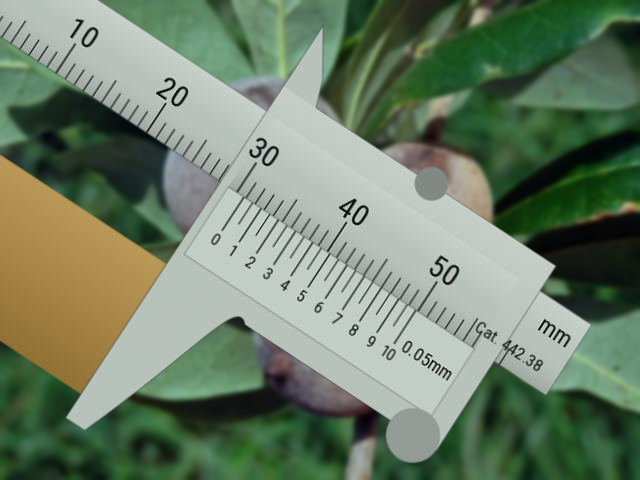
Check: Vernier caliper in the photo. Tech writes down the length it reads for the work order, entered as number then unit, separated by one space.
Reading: 30.8 mm
